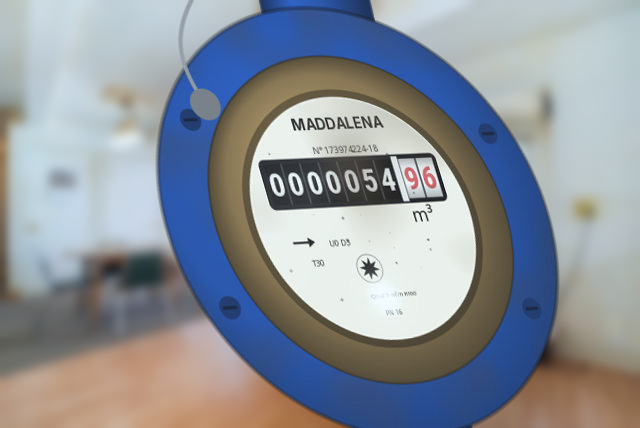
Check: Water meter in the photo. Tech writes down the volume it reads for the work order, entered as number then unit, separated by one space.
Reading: 54.96 m³
